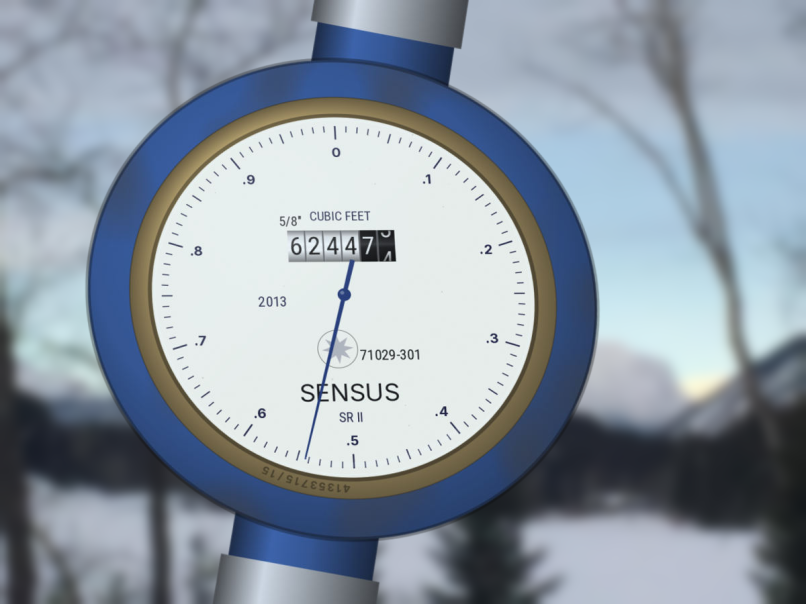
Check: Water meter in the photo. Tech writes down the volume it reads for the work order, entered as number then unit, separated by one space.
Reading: 624473.54 ft³
